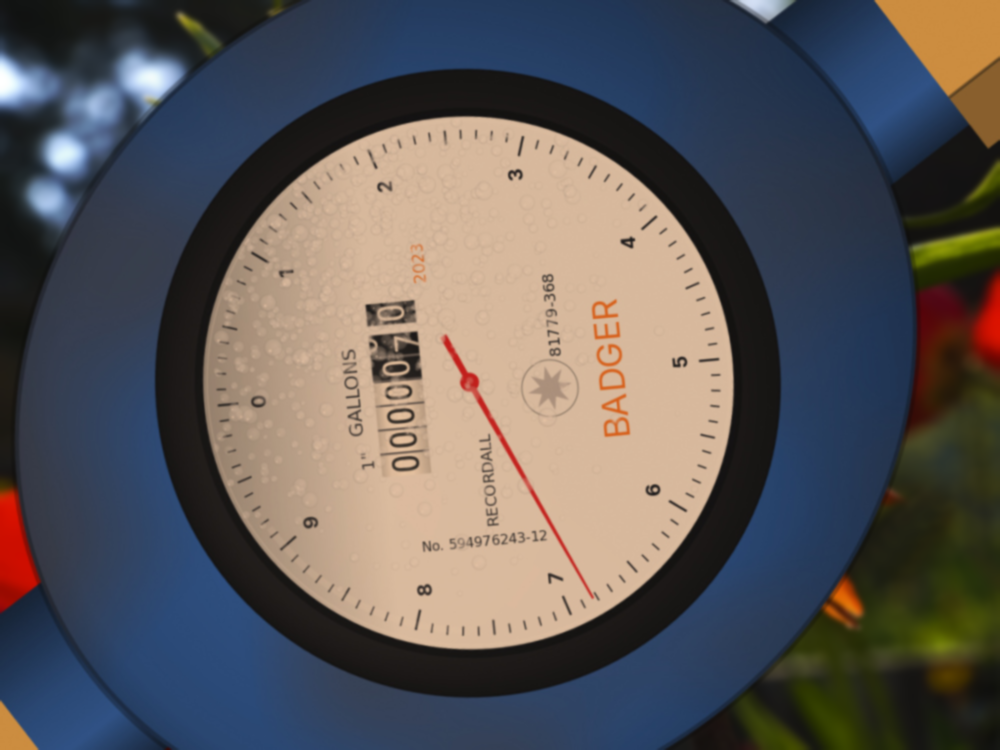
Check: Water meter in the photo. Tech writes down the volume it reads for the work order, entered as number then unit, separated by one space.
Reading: 66.8 gal
